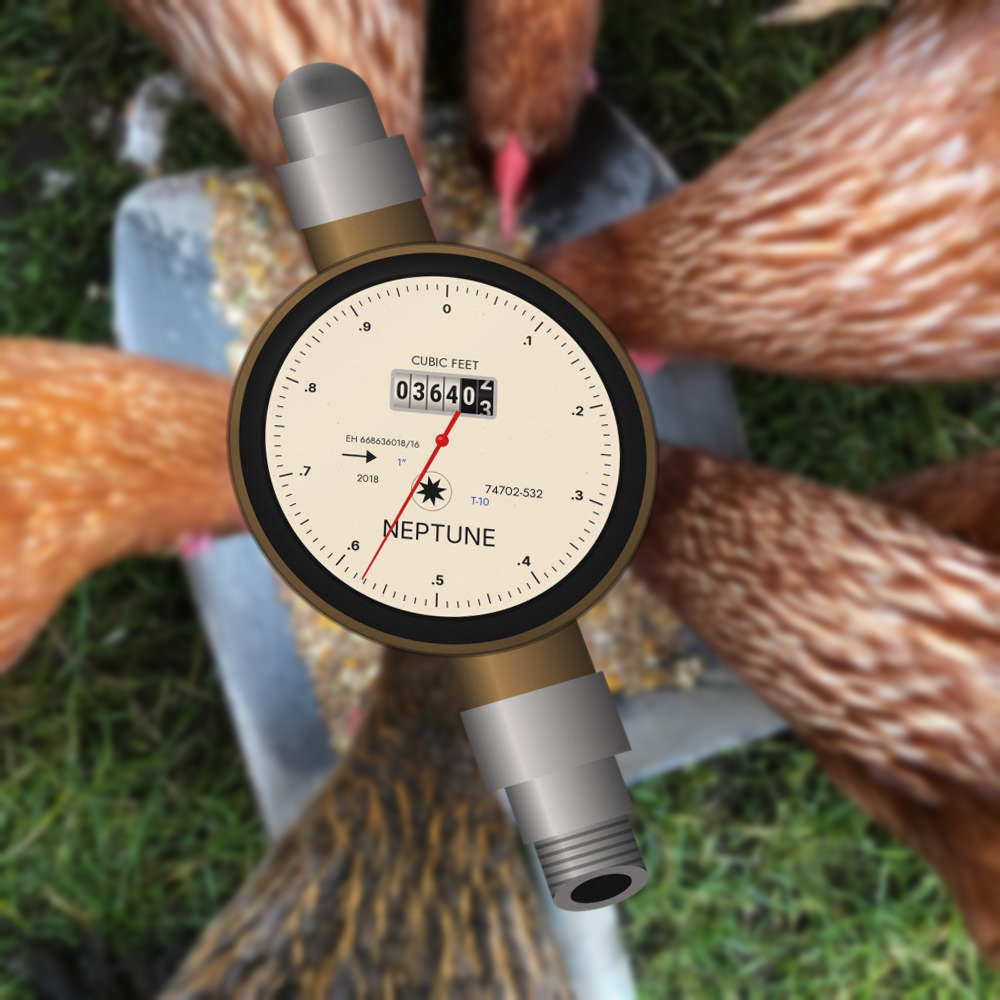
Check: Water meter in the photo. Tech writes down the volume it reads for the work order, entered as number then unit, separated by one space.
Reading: 36402.57 ft³
